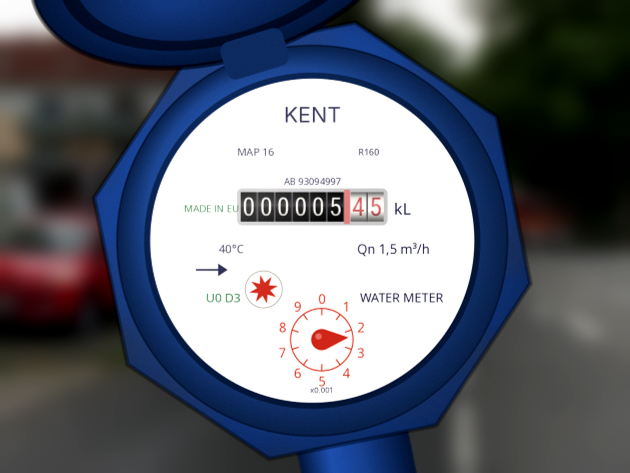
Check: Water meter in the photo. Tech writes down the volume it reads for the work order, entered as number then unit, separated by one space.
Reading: 5.452 kL
